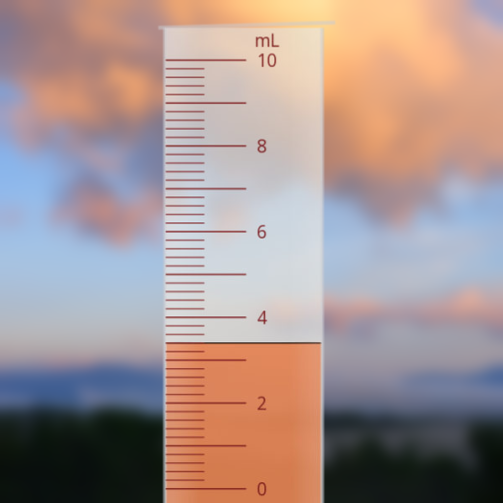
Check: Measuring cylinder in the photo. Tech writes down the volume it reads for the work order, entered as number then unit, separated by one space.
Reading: 3.4 mL
